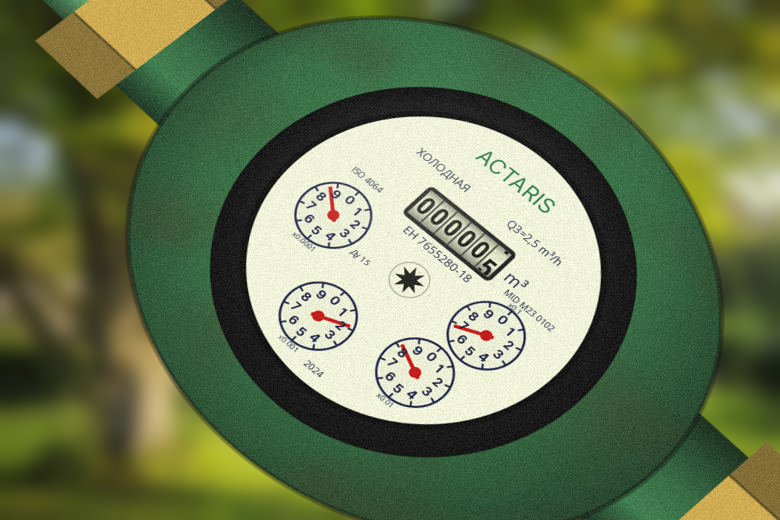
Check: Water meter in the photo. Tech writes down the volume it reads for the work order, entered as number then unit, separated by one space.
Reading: 4.6818 m³
